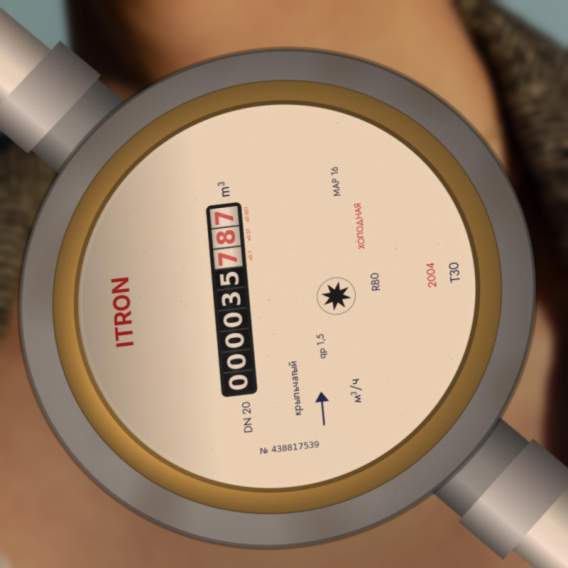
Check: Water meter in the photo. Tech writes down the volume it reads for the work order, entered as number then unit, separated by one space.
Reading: 35.787 m³
